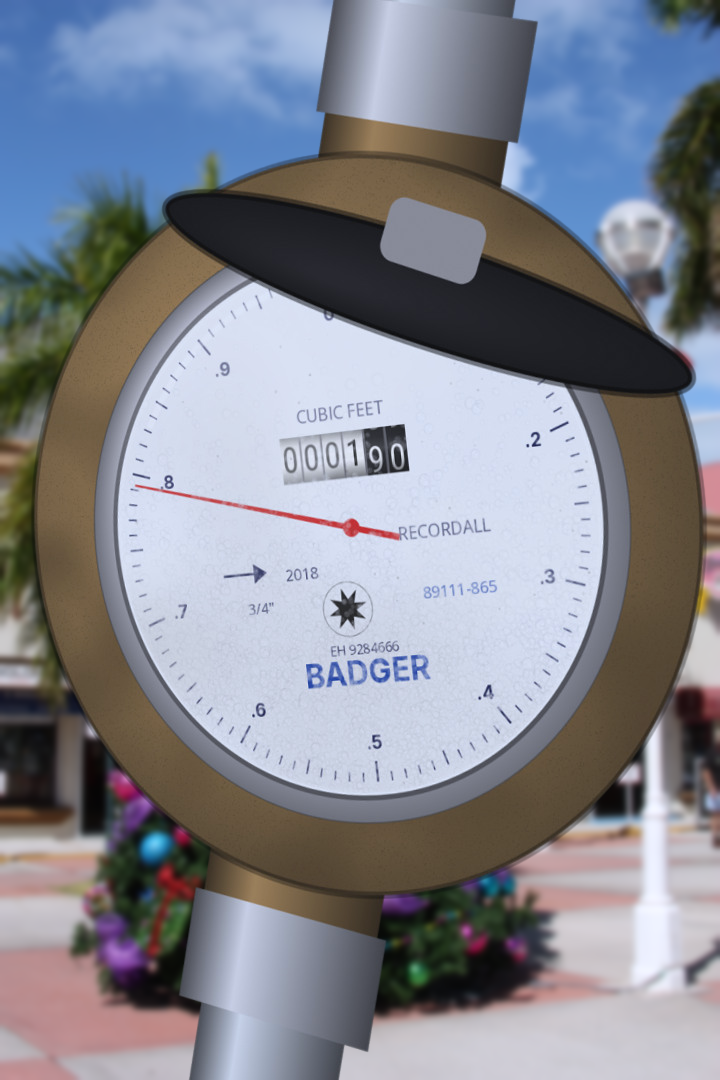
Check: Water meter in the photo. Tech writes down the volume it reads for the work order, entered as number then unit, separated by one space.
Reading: 189.79 ft³
